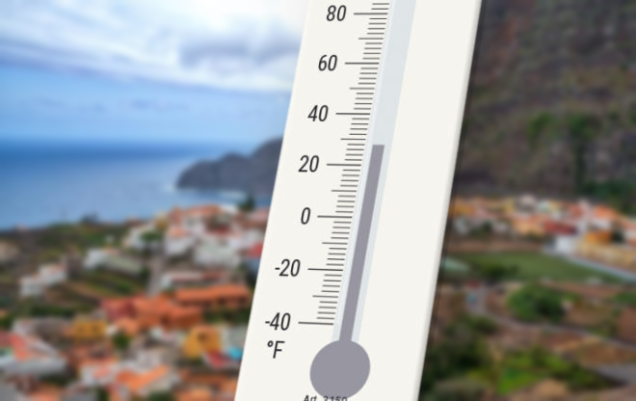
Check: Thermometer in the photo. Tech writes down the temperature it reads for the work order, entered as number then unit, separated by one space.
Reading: 28 °F
